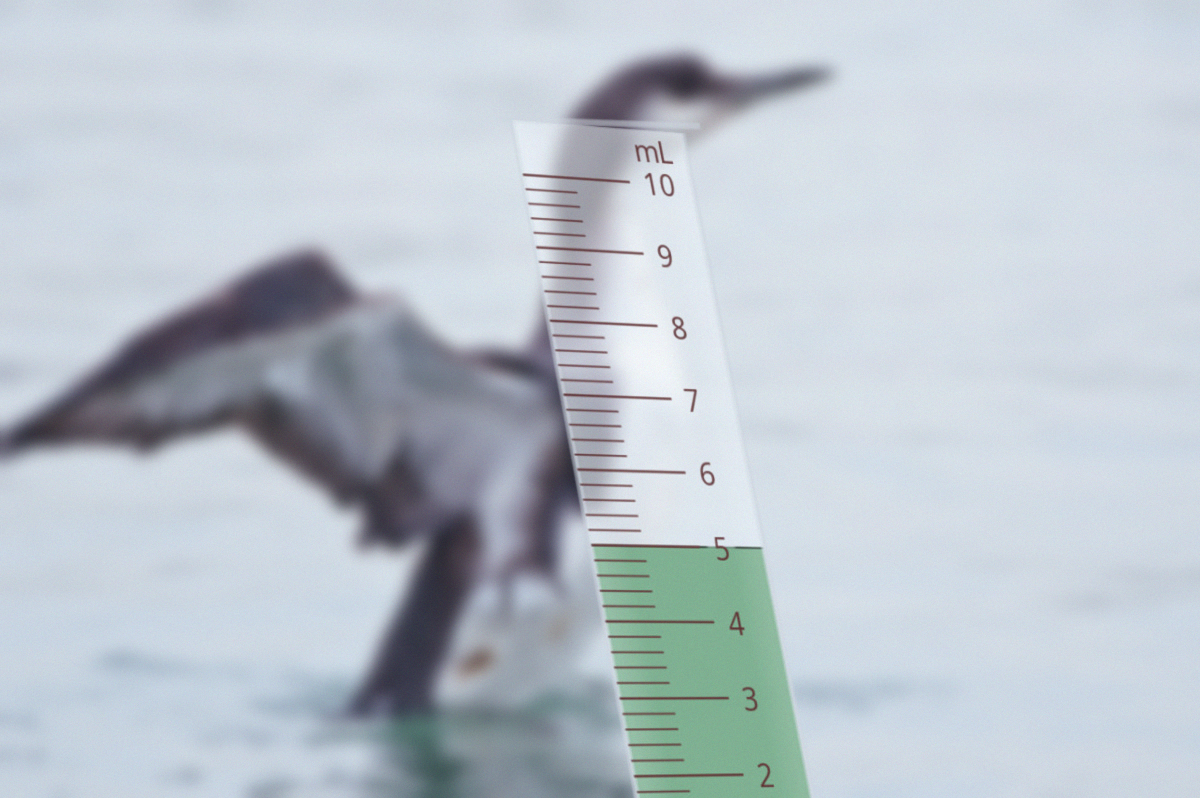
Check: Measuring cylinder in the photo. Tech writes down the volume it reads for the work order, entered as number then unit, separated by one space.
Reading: 5 mL
